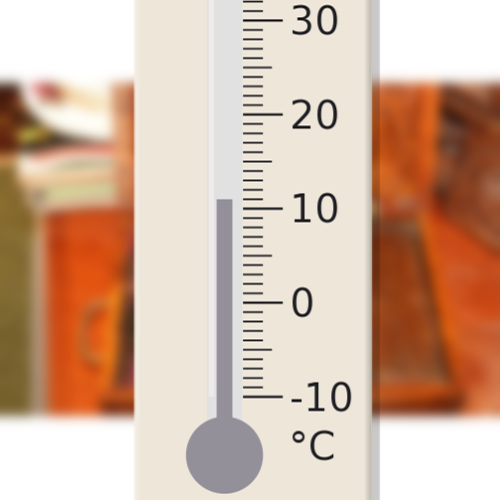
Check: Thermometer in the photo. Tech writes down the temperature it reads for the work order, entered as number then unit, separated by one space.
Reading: 11 °C
